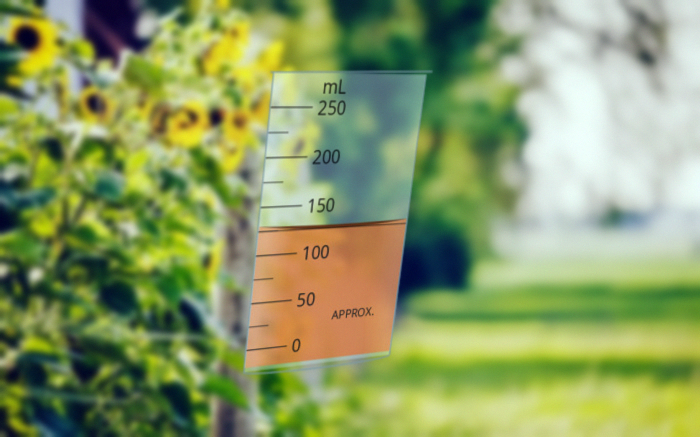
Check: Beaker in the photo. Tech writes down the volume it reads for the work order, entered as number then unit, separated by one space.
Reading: 125 mL
